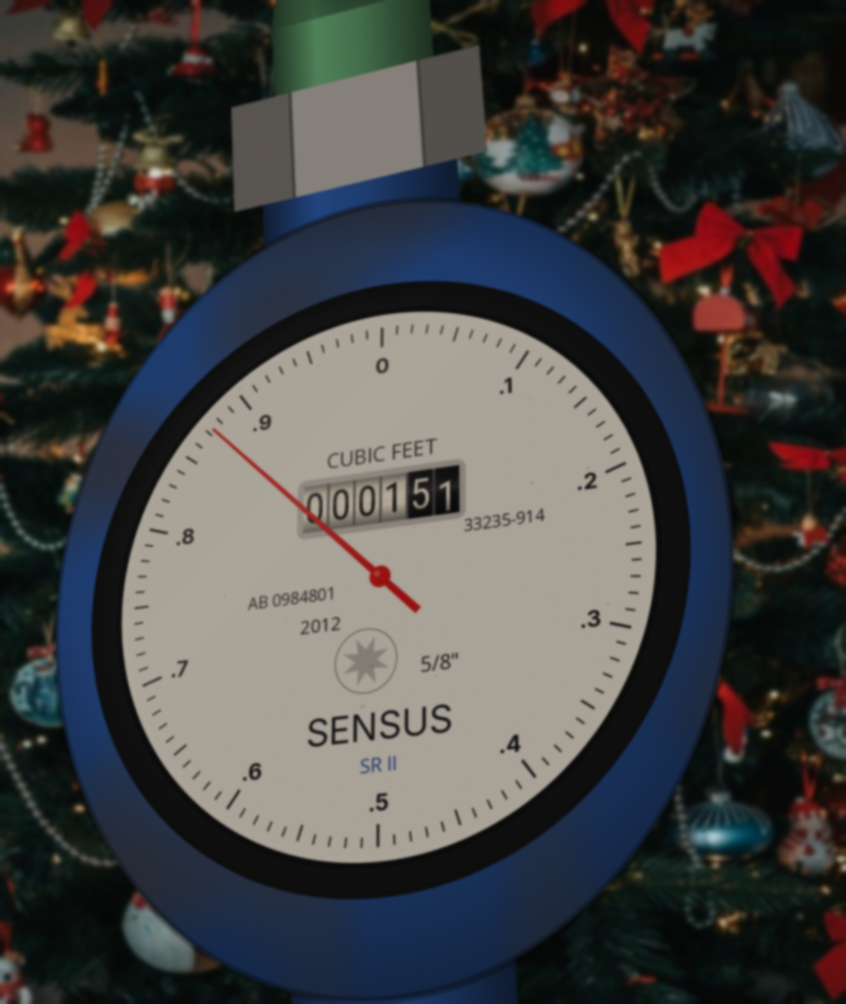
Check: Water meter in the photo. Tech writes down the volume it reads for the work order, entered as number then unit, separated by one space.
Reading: 150.87 ft³
